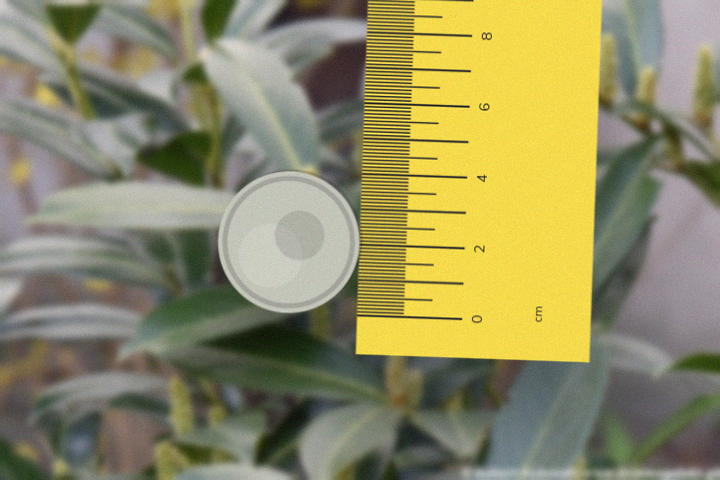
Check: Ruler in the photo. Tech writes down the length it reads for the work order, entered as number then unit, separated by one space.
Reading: 4 cm
